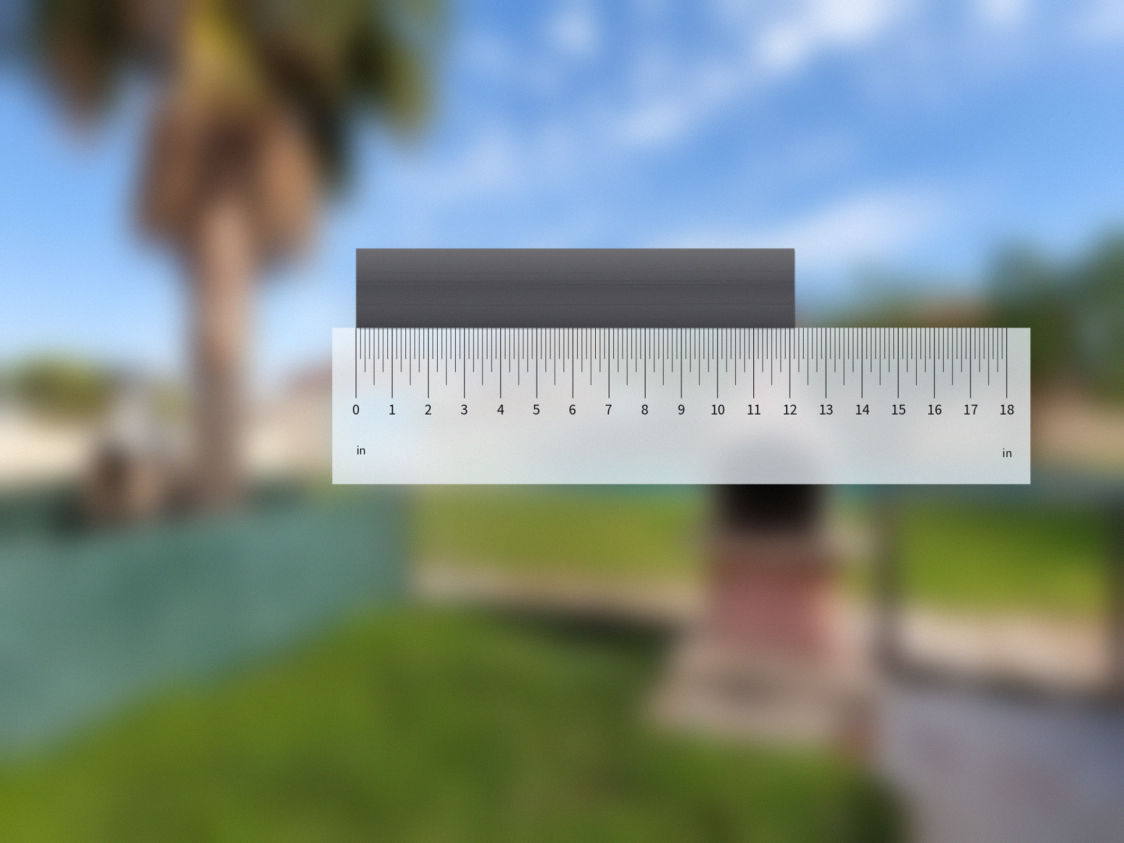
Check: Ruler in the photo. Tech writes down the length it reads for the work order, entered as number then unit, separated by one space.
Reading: 12.125 in
